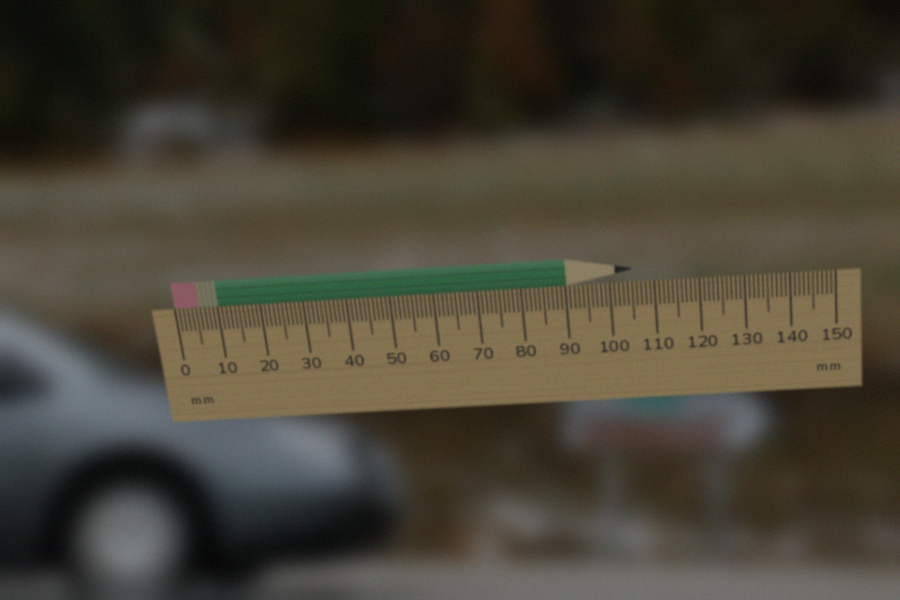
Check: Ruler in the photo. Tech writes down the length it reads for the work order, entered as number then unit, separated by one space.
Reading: 105 mm
